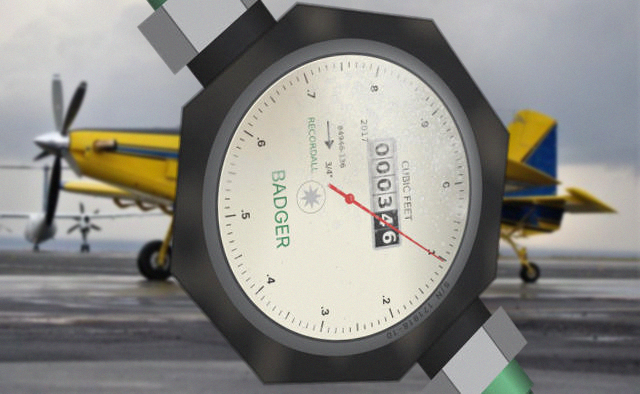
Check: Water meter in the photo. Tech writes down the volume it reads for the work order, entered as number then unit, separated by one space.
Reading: 346.10 ft³
